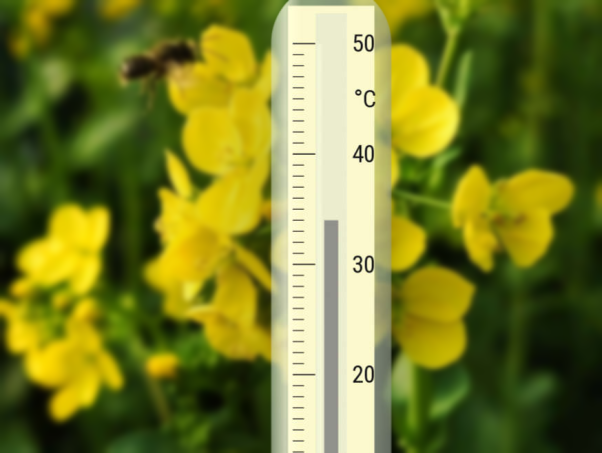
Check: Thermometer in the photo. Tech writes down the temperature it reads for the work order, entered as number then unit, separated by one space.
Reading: 34 °C
